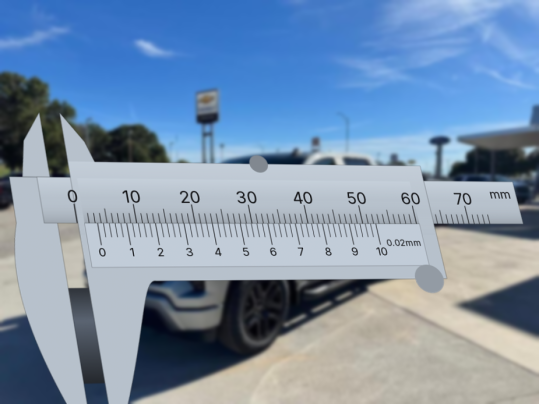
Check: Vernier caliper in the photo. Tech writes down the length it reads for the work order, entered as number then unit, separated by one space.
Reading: 3.4 mm
